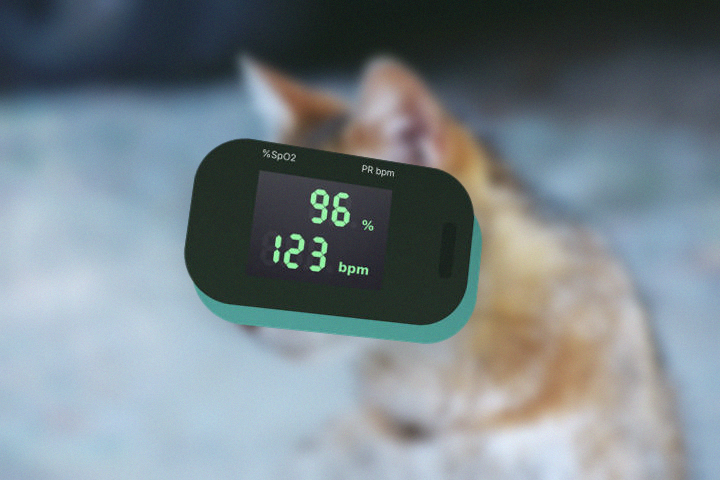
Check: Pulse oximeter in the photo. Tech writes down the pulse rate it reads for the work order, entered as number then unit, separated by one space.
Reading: 123 bpm
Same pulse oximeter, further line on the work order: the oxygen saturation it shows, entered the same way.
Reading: 96 %
